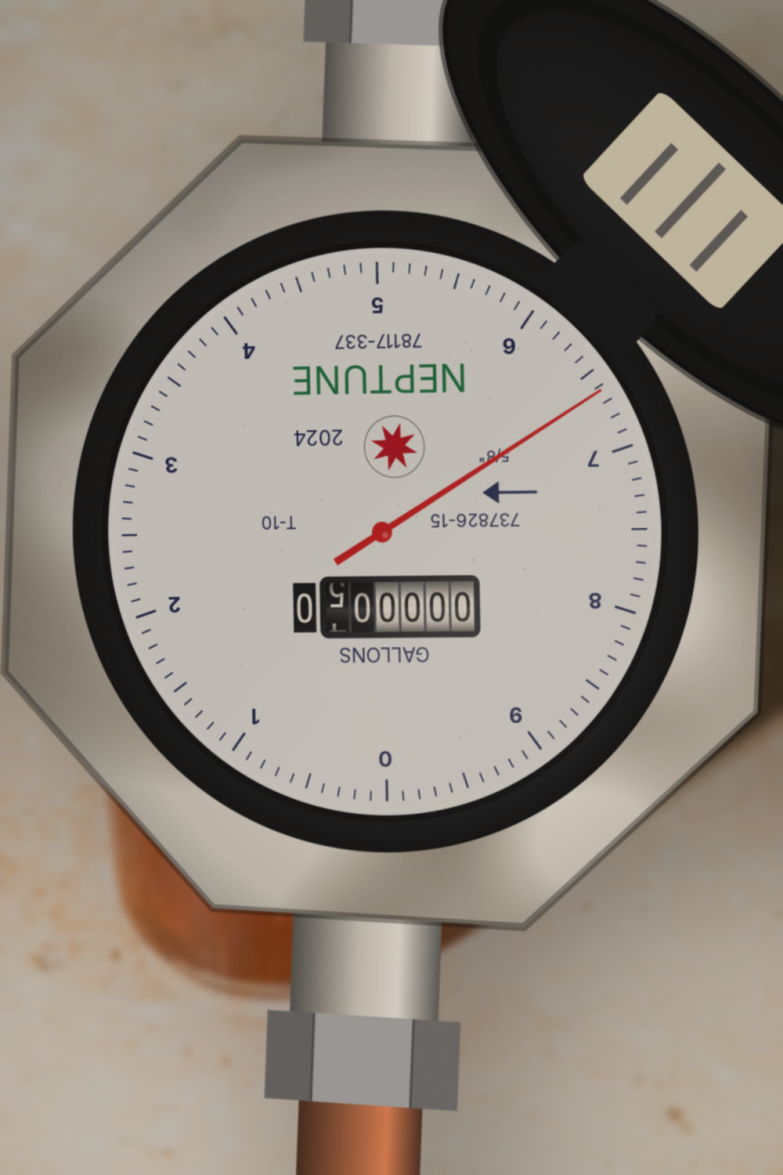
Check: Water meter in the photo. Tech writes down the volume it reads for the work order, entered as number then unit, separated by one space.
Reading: 46.6 gal
